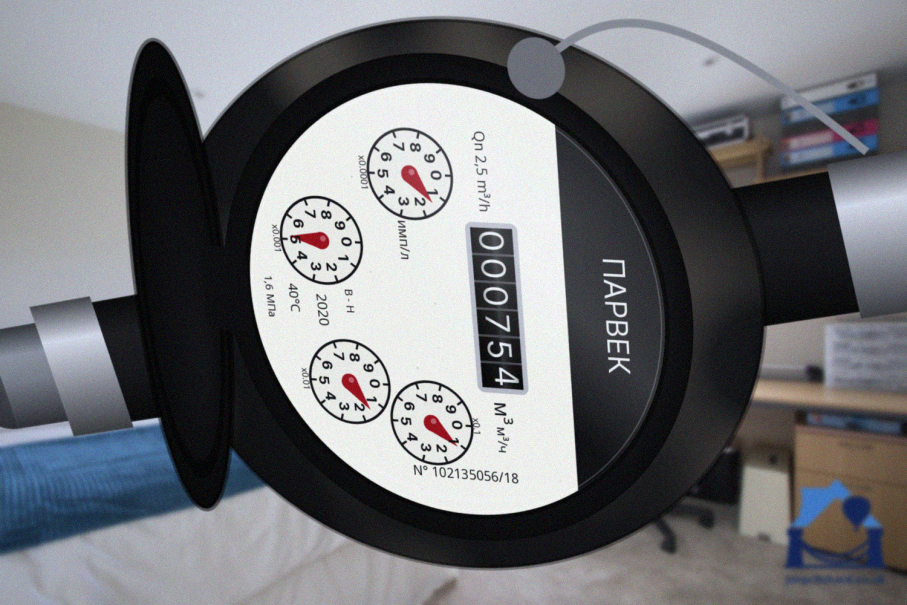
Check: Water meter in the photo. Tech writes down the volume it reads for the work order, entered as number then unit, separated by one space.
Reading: 754.1151 m³
